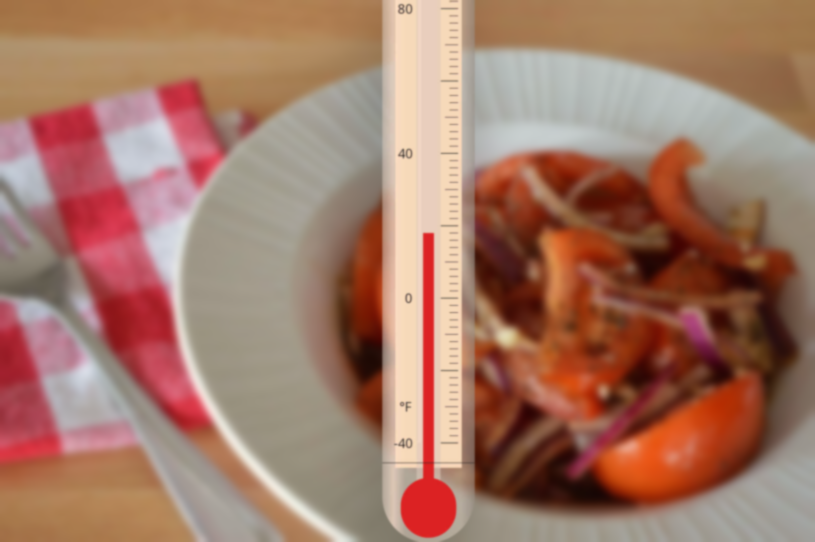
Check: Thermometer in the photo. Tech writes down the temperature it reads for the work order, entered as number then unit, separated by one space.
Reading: 18 °F
